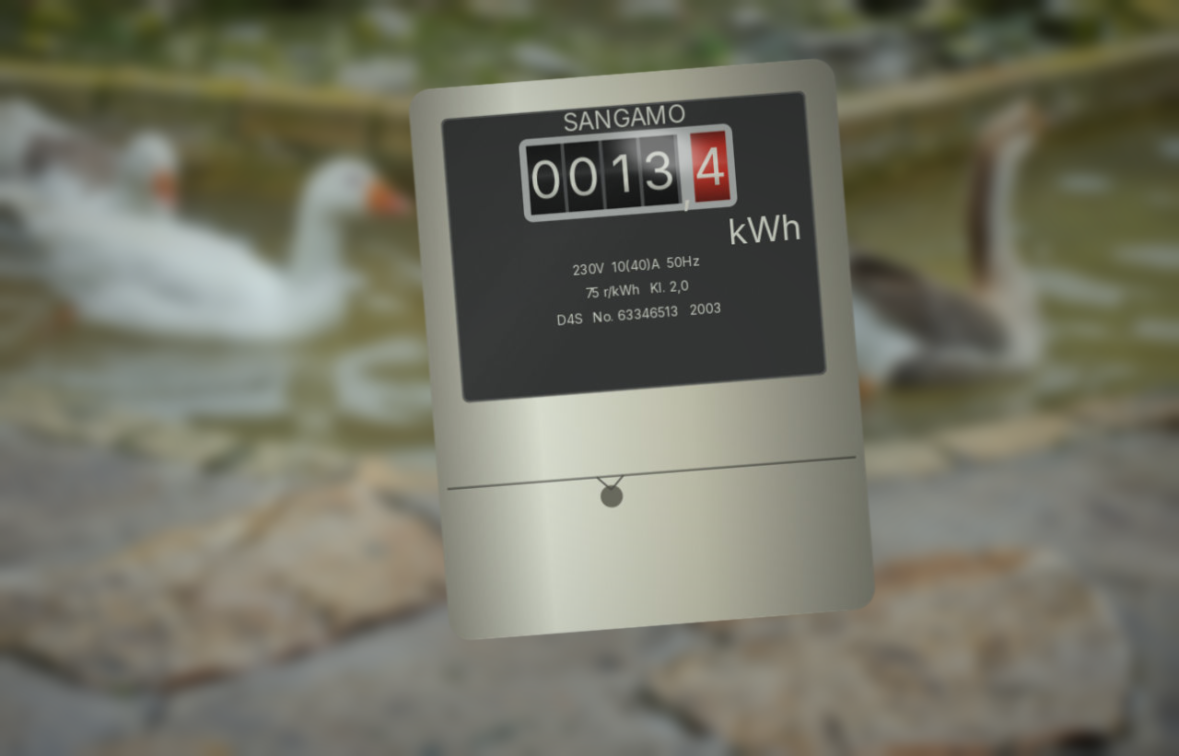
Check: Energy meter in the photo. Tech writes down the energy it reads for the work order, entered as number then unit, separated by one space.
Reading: 13.4 kWh
